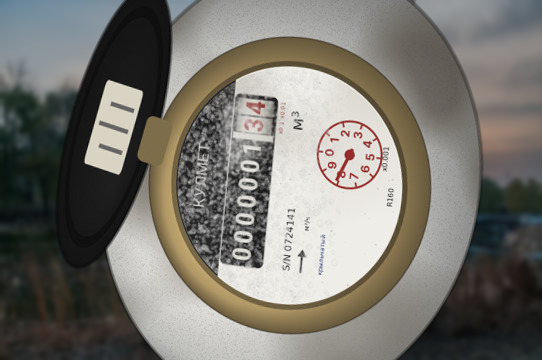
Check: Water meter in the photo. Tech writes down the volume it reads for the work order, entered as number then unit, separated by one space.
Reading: 1.348 m³
